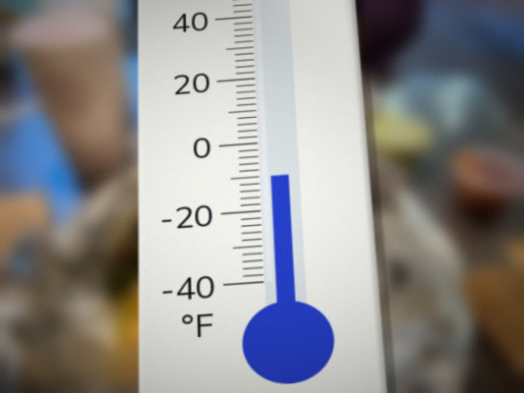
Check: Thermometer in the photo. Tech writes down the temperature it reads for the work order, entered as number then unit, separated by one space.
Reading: -10 °F
